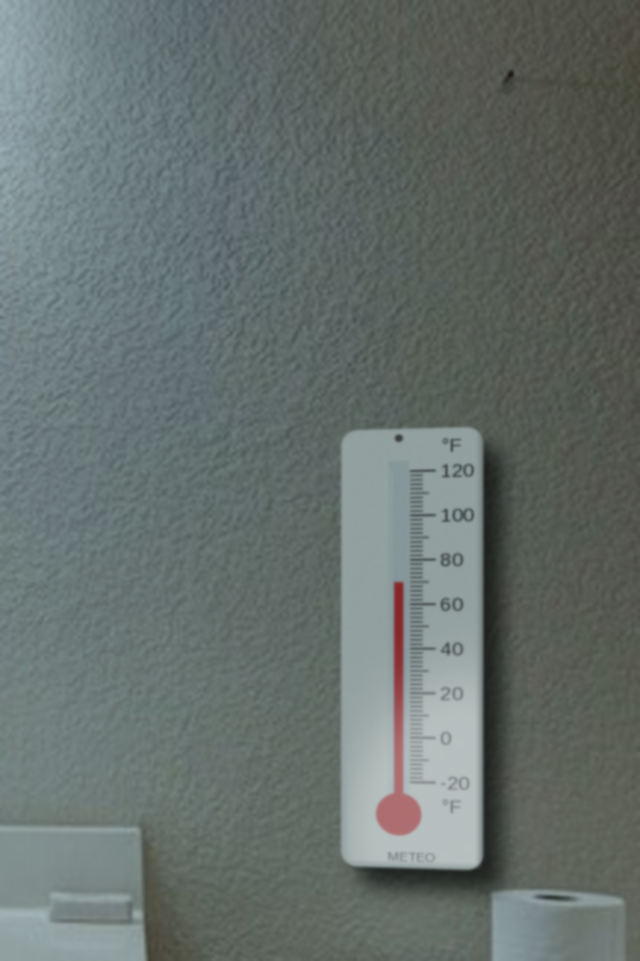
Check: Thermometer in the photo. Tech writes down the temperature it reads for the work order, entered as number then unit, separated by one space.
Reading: 70 °F
